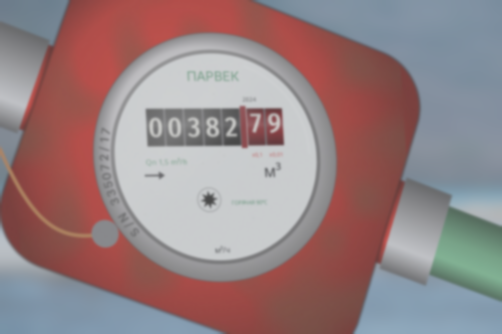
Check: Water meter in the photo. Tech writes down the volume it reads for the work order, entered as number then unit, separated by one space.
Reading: 382.79 m³
